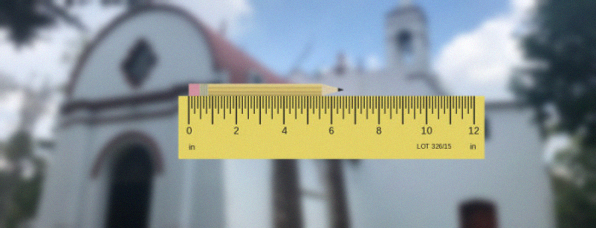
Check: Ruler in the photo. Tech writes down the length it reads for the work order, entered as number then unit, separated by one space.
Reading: 6.5 in
